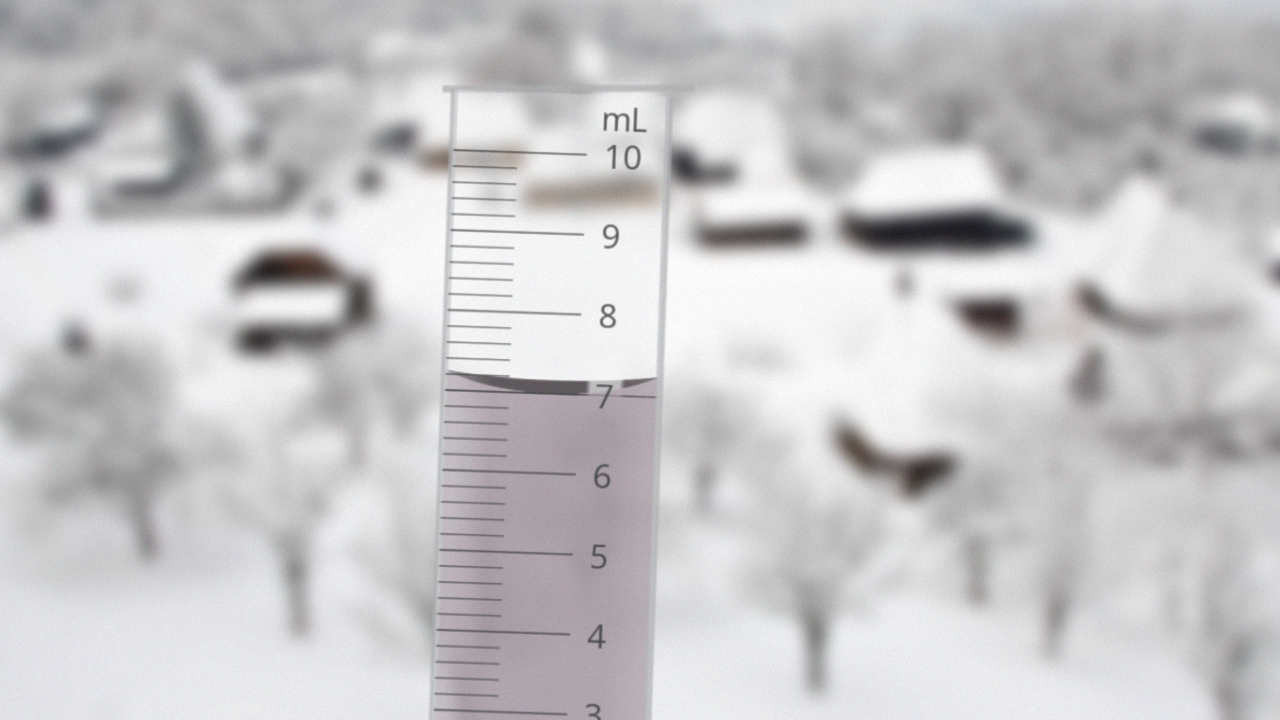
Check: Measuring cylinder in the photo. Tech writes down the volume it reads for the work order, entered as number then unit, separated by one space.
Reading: 7 mL
